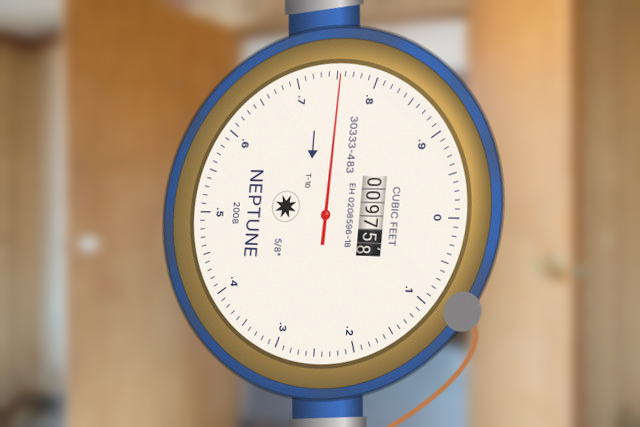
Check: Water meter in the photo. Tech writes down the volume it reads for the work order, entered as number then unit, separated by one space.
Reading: 9757.75 ft³
